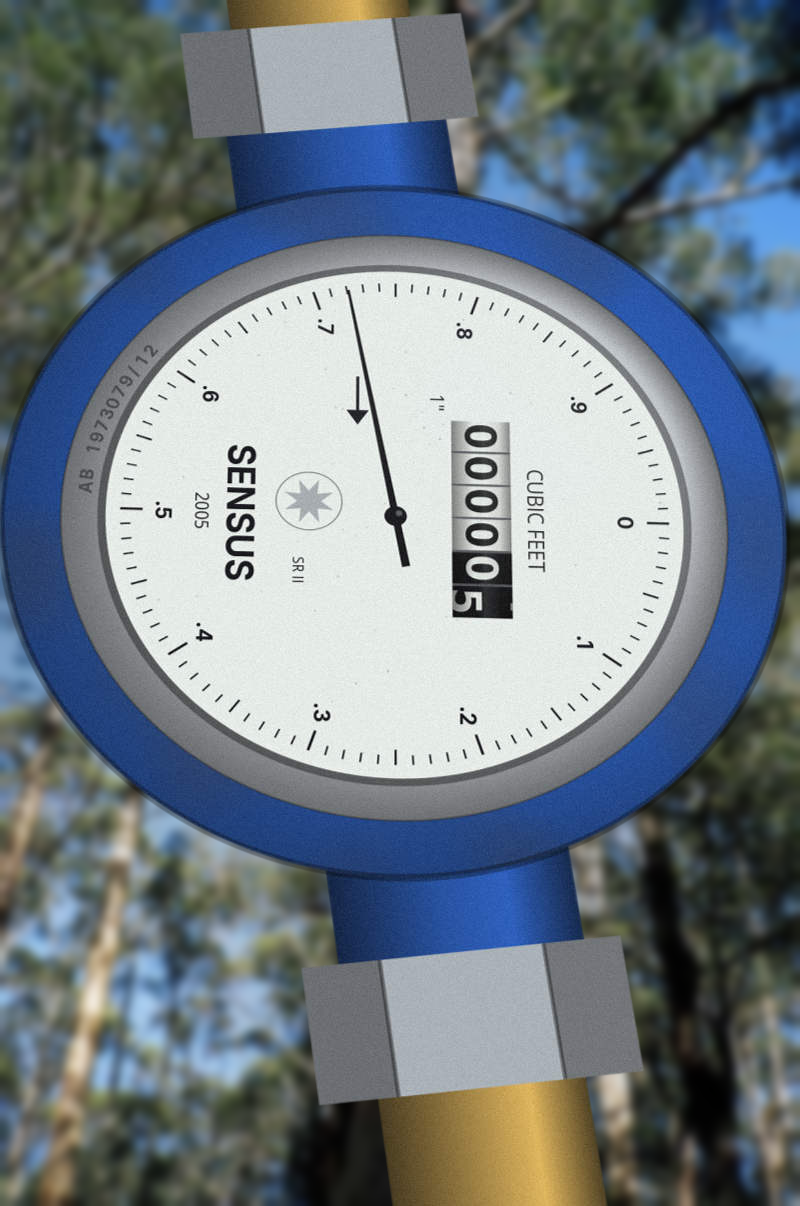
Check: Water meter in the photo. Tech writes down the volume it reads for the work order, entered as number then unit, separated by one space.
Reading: 4.72 ft³
